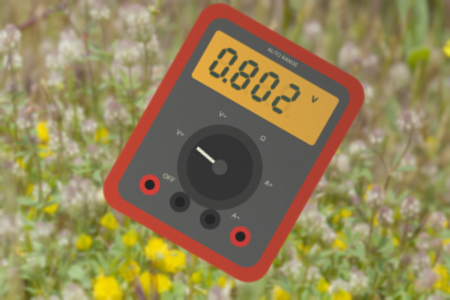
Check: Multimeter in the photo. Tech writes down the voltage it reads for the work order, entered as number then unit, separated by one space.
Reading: 0.802 V
